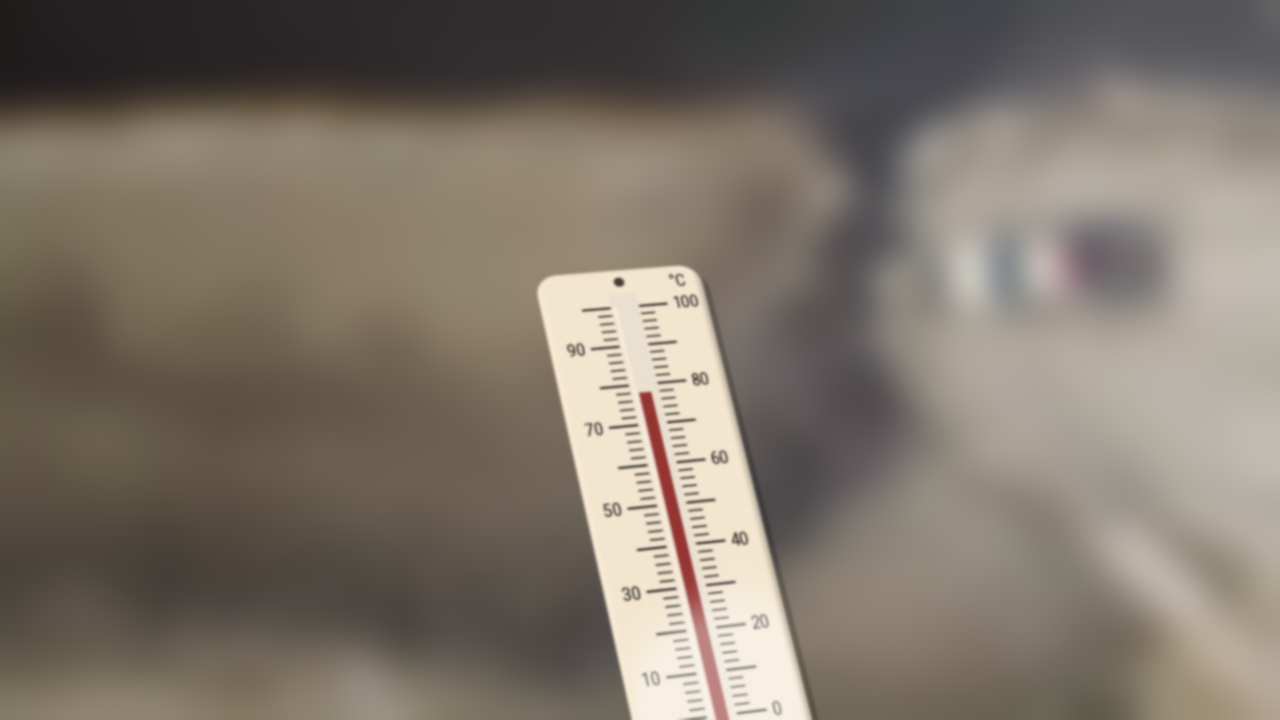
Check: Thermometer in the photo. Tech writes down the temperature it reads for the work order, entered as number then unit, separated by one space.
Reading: 78 °C
